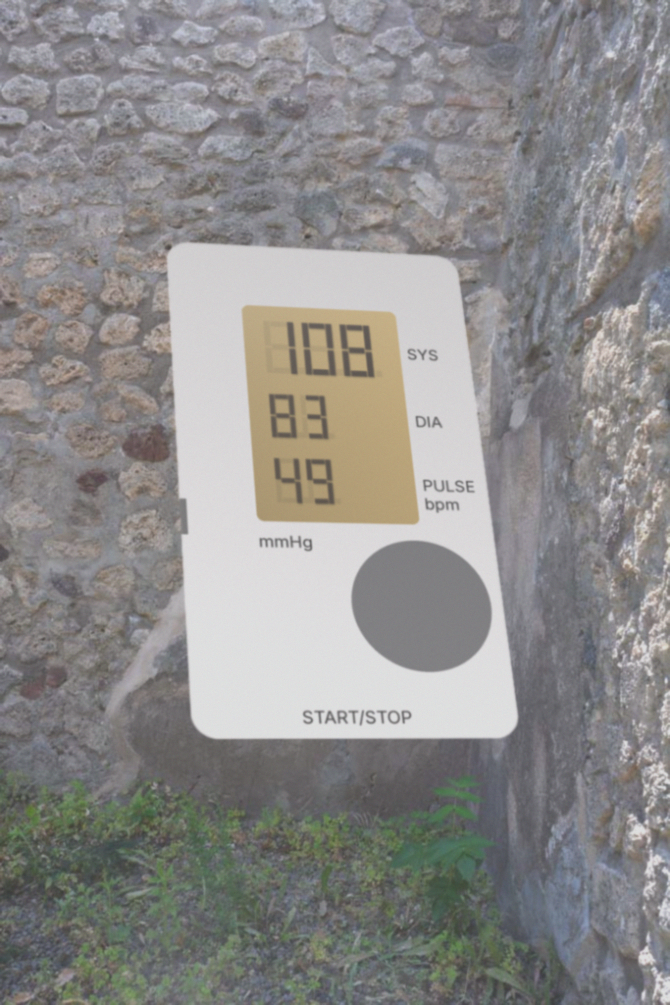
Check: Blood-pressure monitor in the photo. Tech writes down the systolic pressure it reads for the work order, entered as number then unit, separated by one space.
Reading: 108 mmHg
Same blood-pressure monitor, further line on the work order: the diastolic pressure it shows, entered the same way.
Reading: 83 mmHg
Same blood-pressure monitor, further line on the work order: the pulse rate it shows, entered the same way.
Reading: 49 bpm
